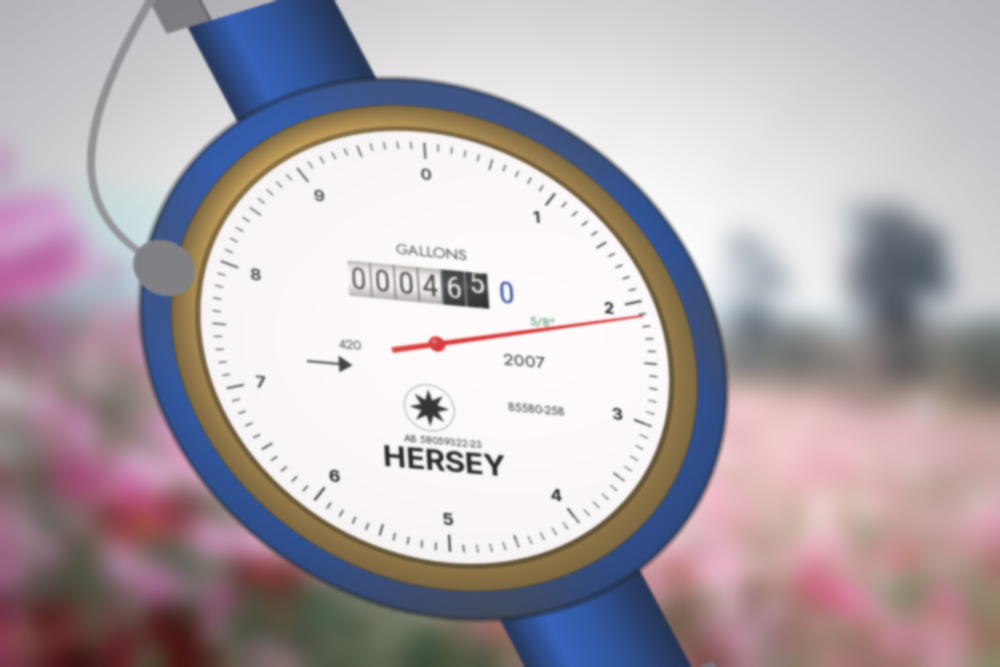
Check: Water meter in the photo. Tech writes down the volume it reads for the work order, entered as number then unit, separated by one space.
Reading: 4652.1 gal
